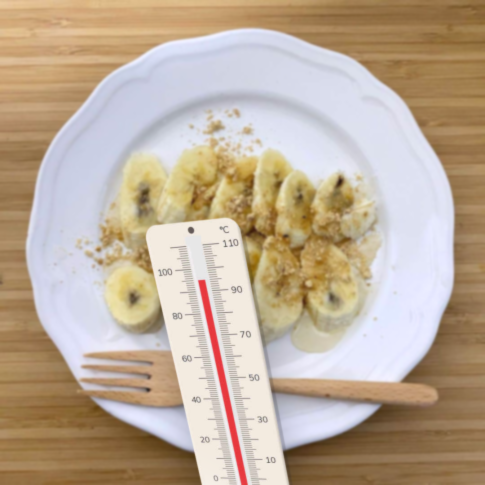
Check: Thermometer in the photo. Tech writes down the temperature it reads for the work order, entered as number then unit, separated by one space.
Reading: 95 °C
